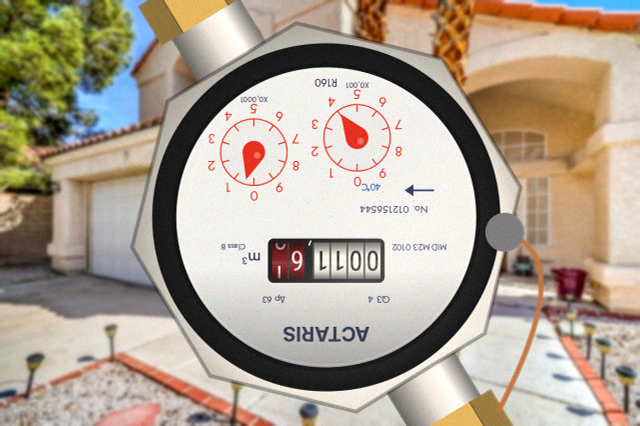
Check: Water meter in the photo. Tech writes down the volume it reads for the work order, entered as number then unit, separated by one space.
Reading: 11.6140 m³
